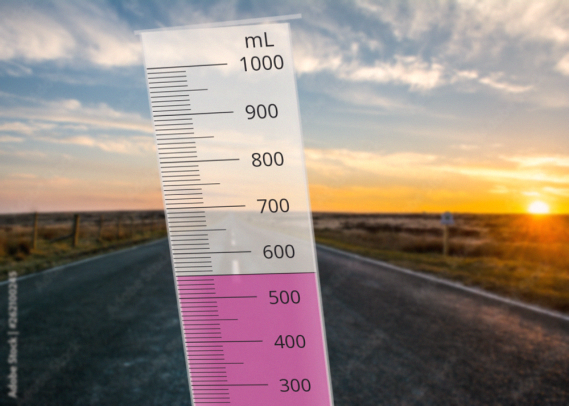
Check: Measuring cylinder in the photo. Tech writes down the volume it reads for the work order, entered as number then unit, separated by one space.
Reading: 550 mL
